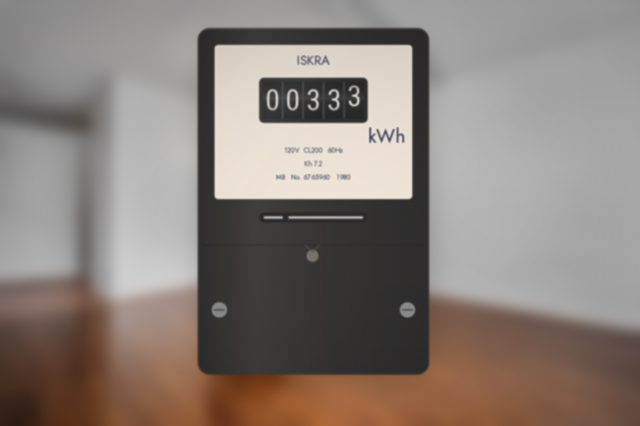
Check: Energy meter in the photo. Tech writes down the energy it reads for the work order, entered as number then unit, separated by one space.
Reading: 333 kWh
